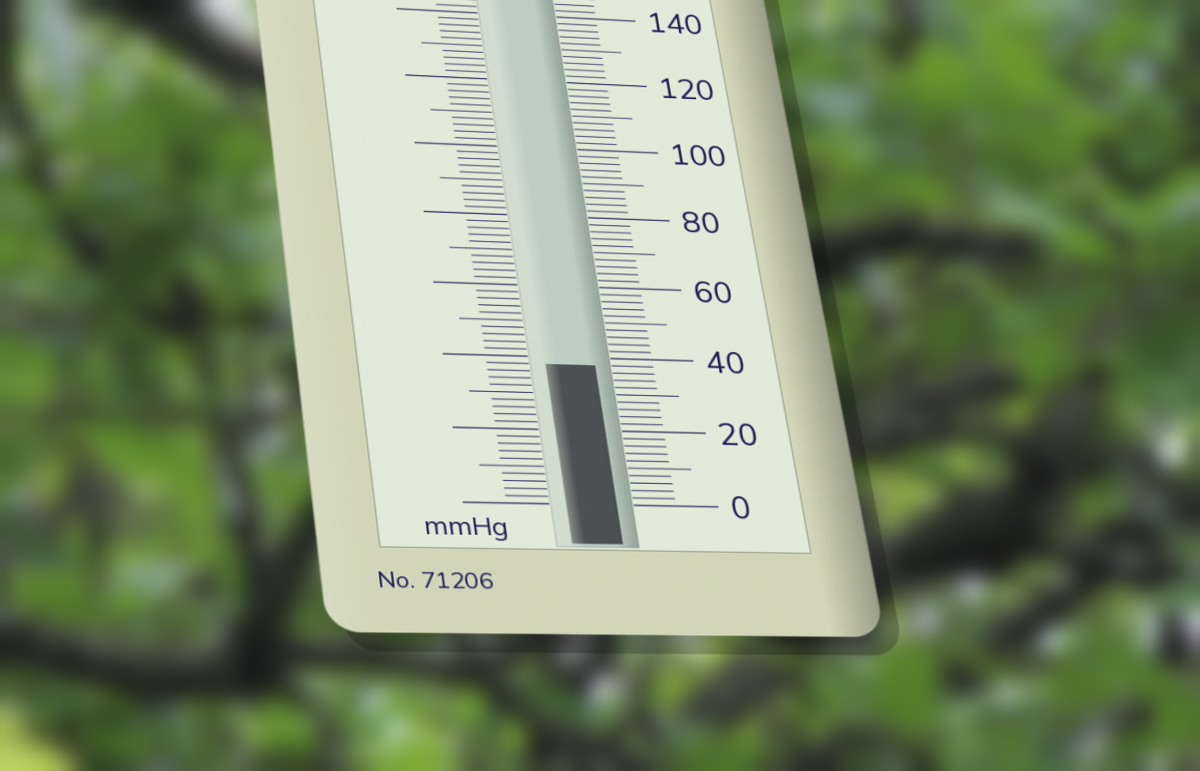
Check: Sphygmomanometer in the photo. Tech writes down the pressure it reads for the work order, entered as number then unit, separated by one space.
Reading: 38 mmHg
